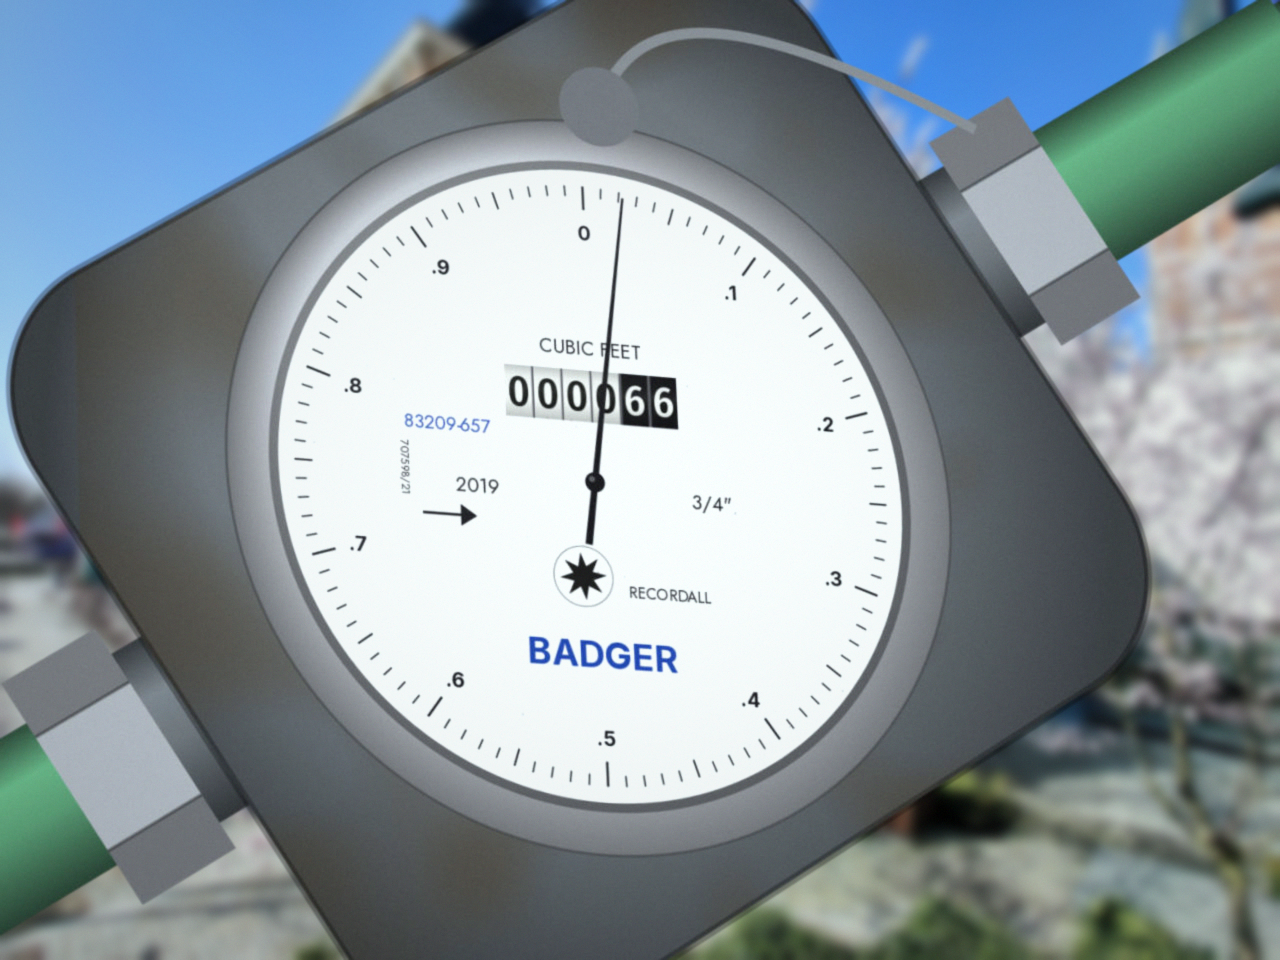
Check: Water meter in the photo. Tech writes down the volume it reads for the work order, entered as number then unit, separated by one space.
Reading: 66.02 ft³
